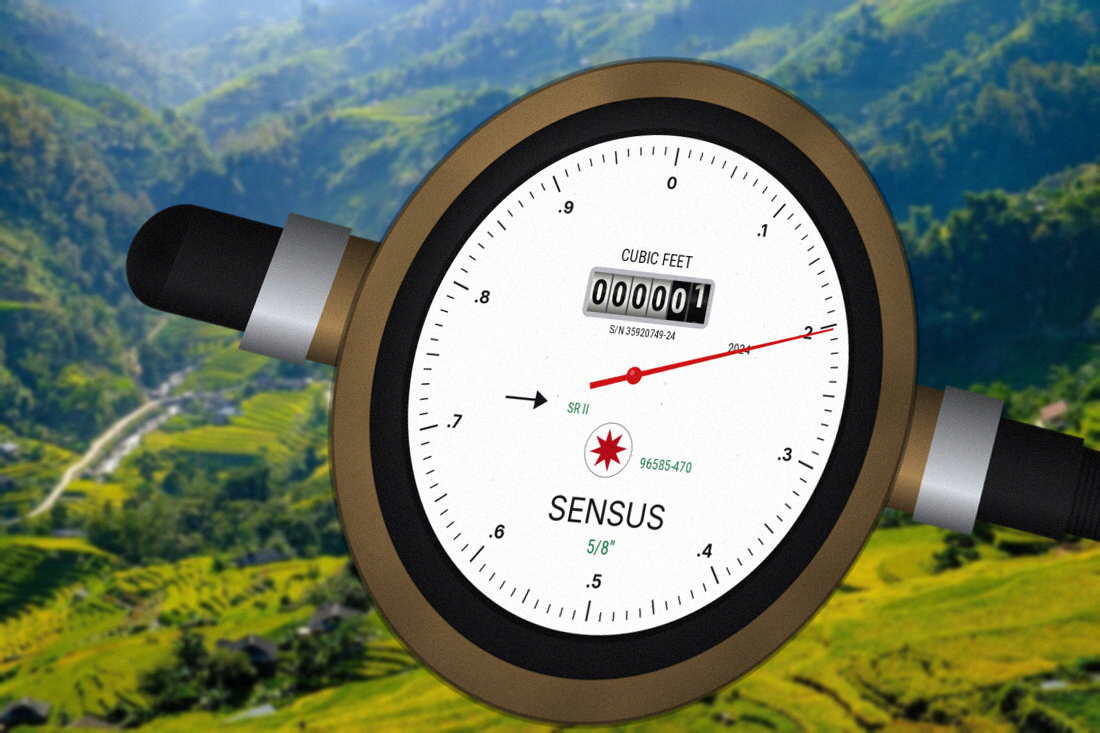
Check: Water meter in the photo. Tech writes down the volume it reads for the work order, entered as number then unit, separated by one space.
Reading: 1.20 ft³
